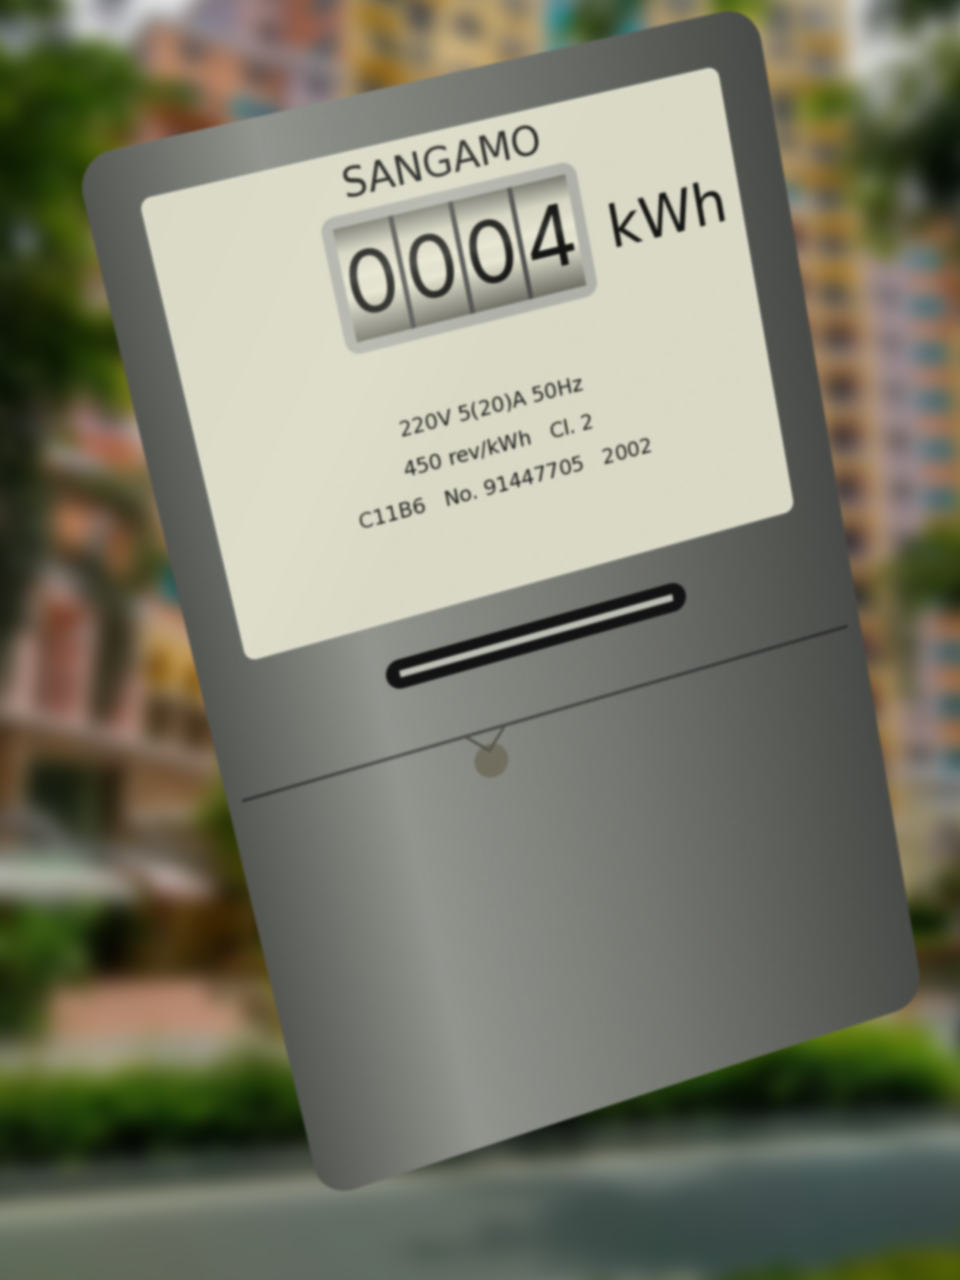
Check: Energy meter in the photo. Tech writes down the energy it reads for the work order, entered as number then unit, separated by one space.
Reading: 4 kWh
